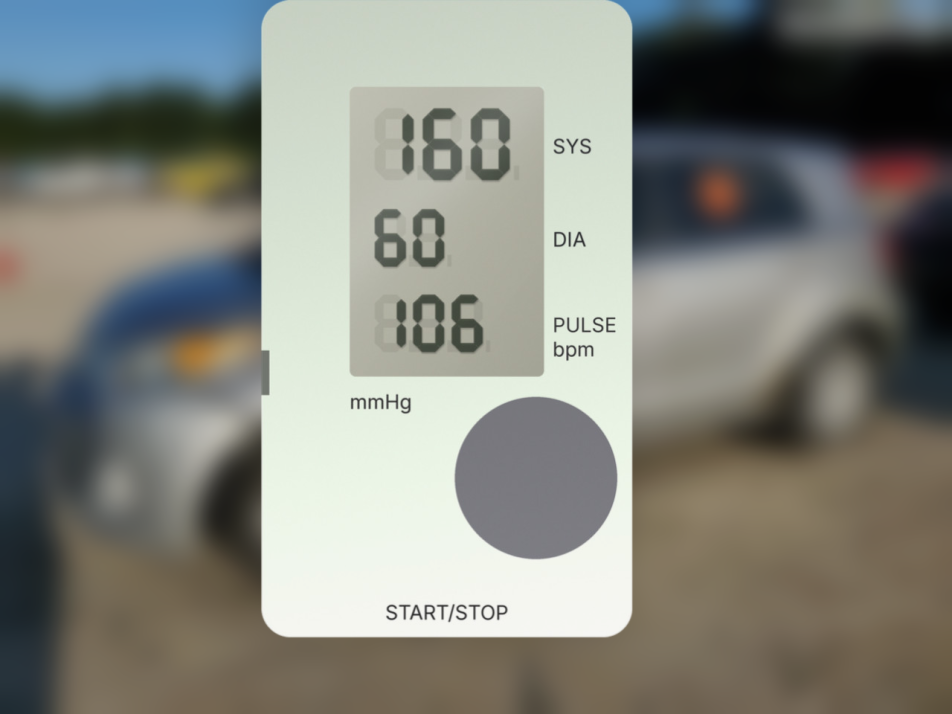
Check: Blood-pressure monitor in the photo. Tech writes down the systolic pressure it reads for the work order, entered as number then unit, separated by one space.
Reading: 160 mmHg
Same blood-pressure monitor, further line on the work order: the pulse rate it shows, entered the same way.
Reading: 106 bpm
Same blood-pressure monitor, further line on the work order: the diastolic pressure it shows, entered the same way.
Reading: 60 mmHg
